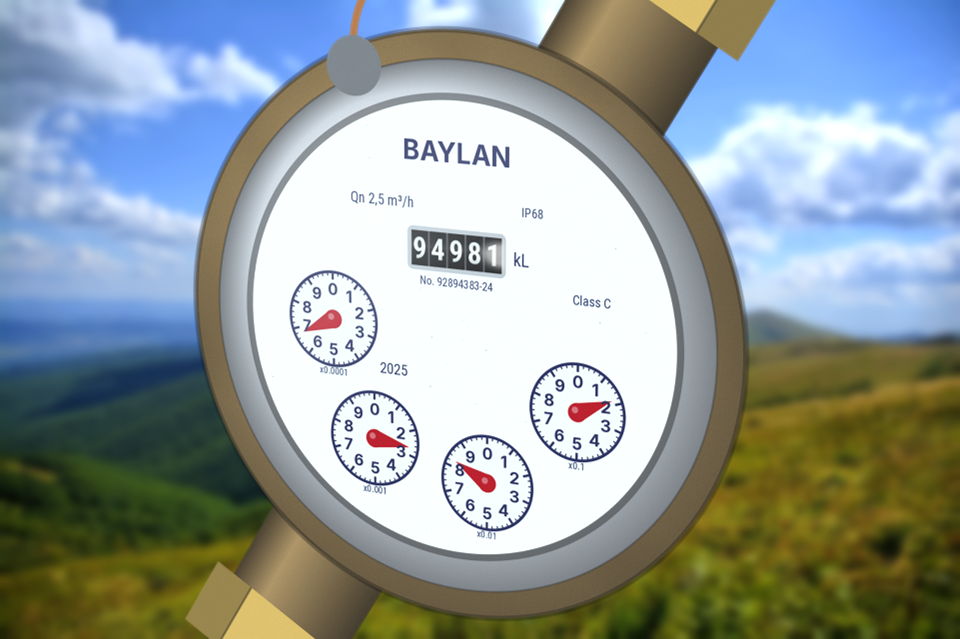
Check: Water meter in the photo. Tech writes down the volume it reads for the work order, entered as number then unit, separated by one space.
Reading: 94981.1826 kL
